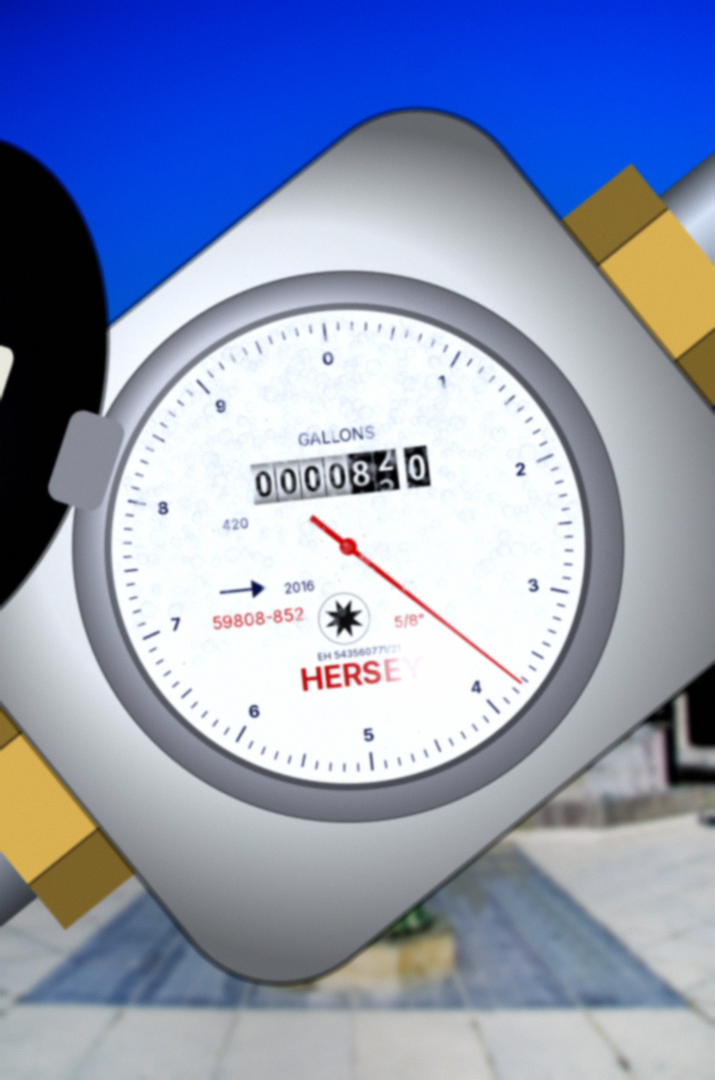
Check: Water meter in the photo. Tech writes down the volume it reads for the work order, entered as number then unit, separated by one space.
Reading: 823.7 gal
